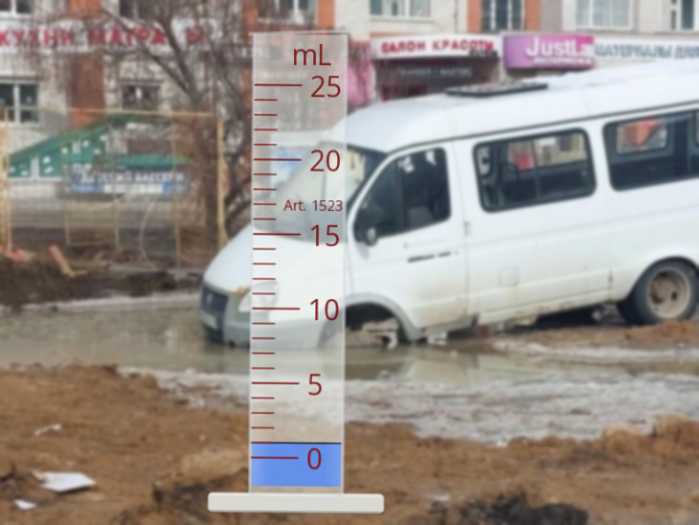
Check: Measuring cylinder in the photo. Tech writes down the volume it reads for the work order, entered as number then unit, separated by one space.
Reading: 1 mL
